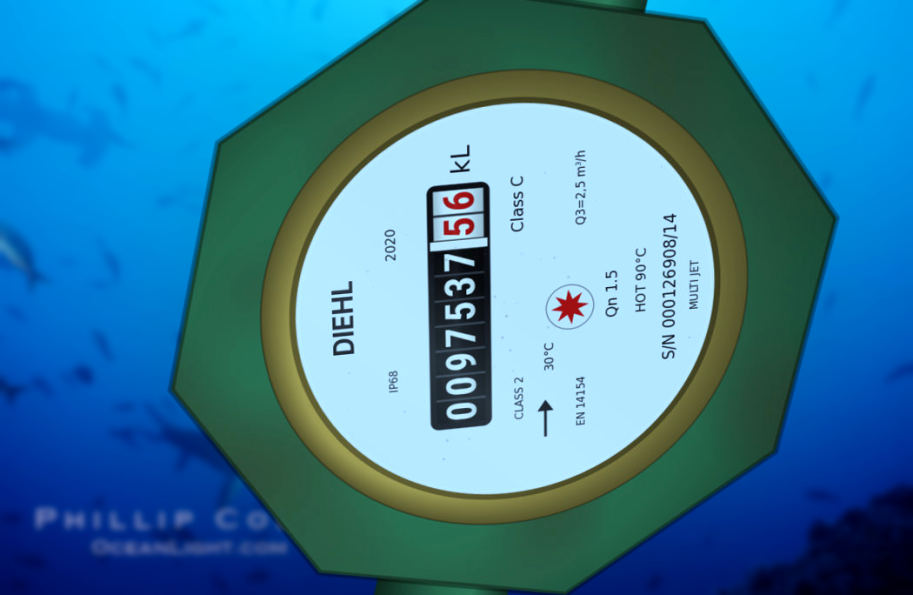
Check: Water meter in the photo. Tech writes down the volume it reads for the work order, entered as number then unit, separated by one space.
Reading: 97537.56 kL
